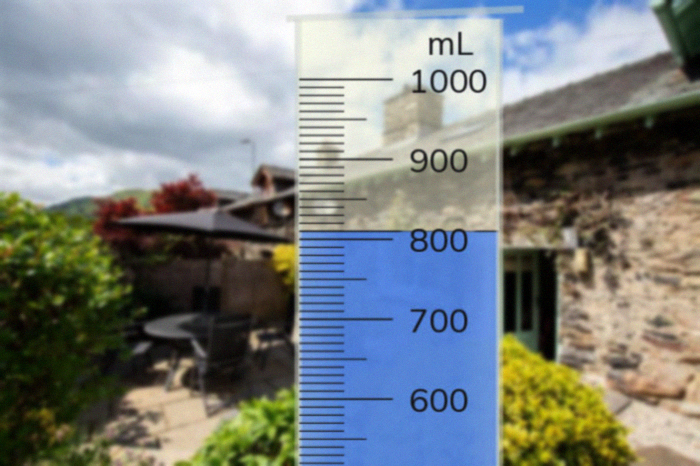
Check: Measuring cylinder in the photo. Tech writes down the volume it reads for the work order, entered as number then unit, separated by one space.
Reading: 810 mL
